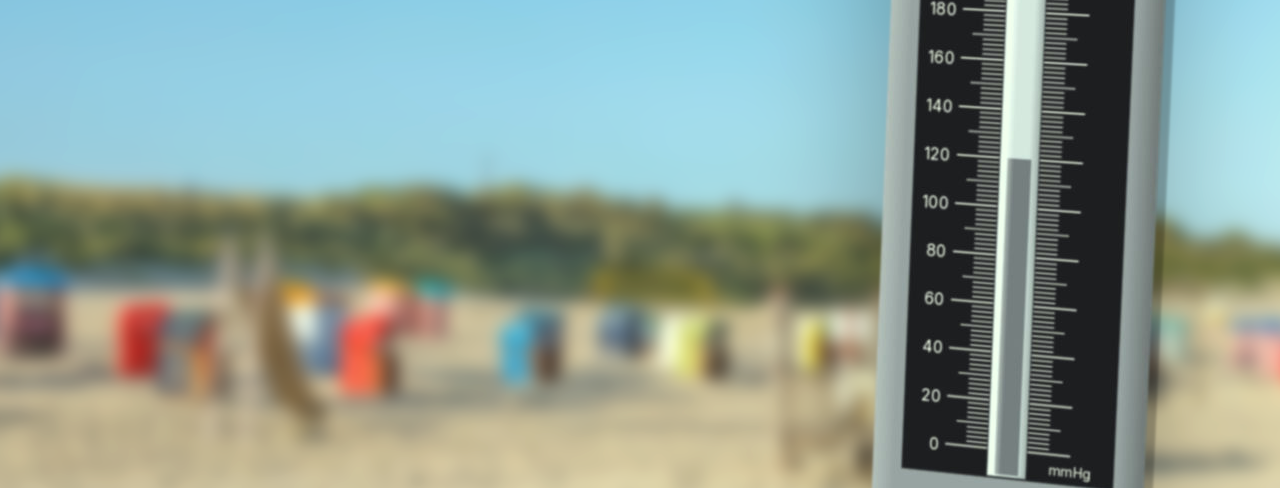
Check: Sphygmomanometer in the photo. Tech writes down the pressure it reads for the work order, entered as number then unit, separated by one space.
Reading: 120 mmHg
